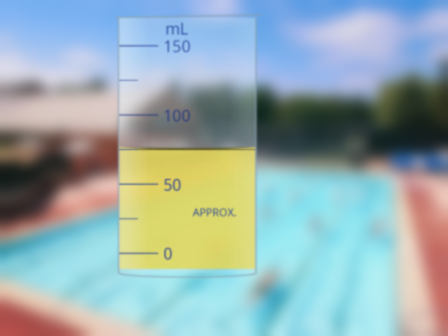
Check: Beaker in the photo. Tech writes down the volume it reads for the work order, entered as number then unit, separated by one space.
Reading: 75 mL
